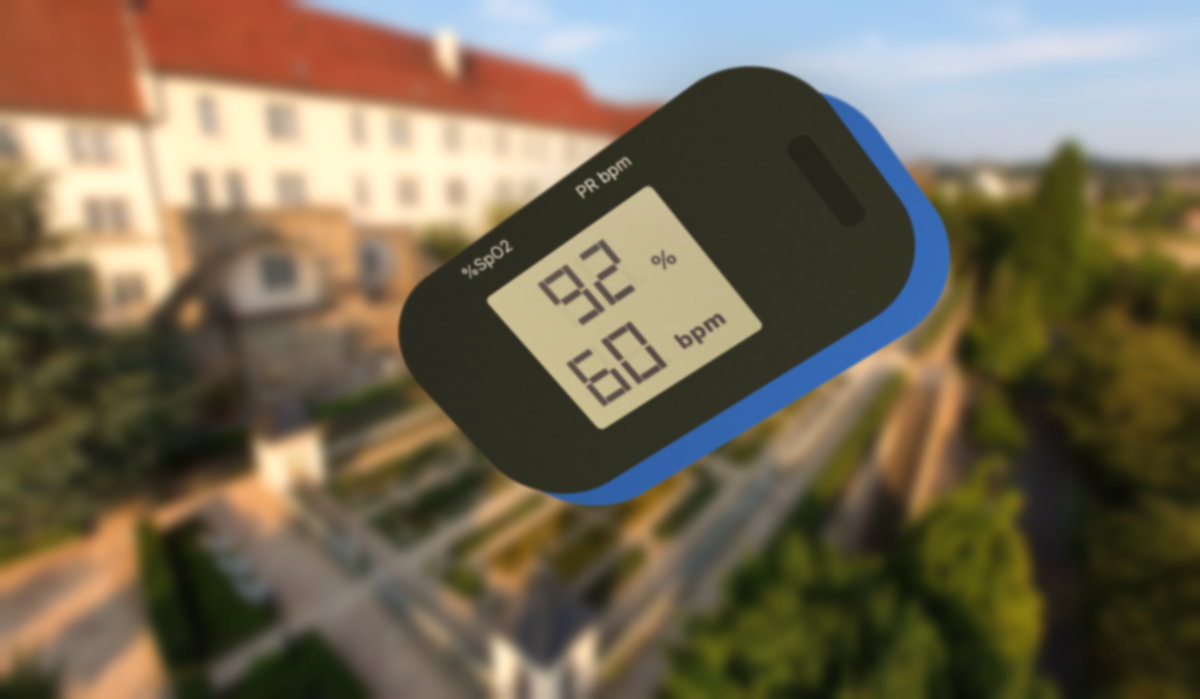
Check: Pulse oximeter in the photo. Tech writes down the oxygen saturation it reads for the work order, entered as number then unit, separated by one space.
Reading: 92 %
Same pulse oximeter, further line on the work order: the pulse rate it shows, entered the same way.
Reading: 60 bpm
